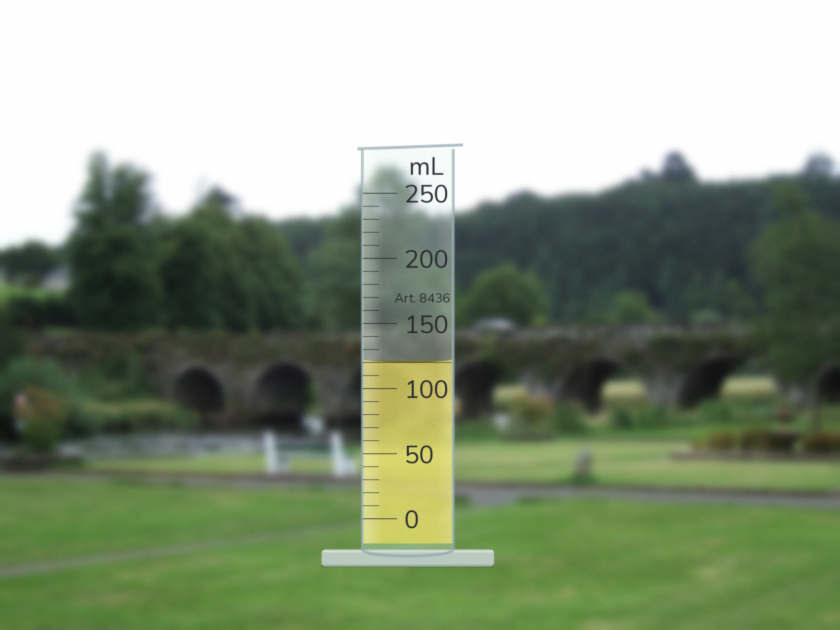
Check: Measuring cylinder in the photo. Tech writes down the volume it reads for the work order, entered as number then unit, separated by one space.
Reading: 120 mL
